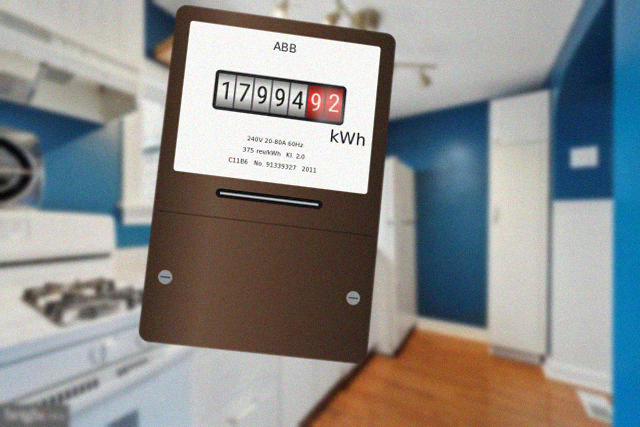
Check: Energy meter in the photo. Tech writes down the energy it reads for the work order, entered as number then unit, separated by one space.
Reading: 17994.92 kWh
